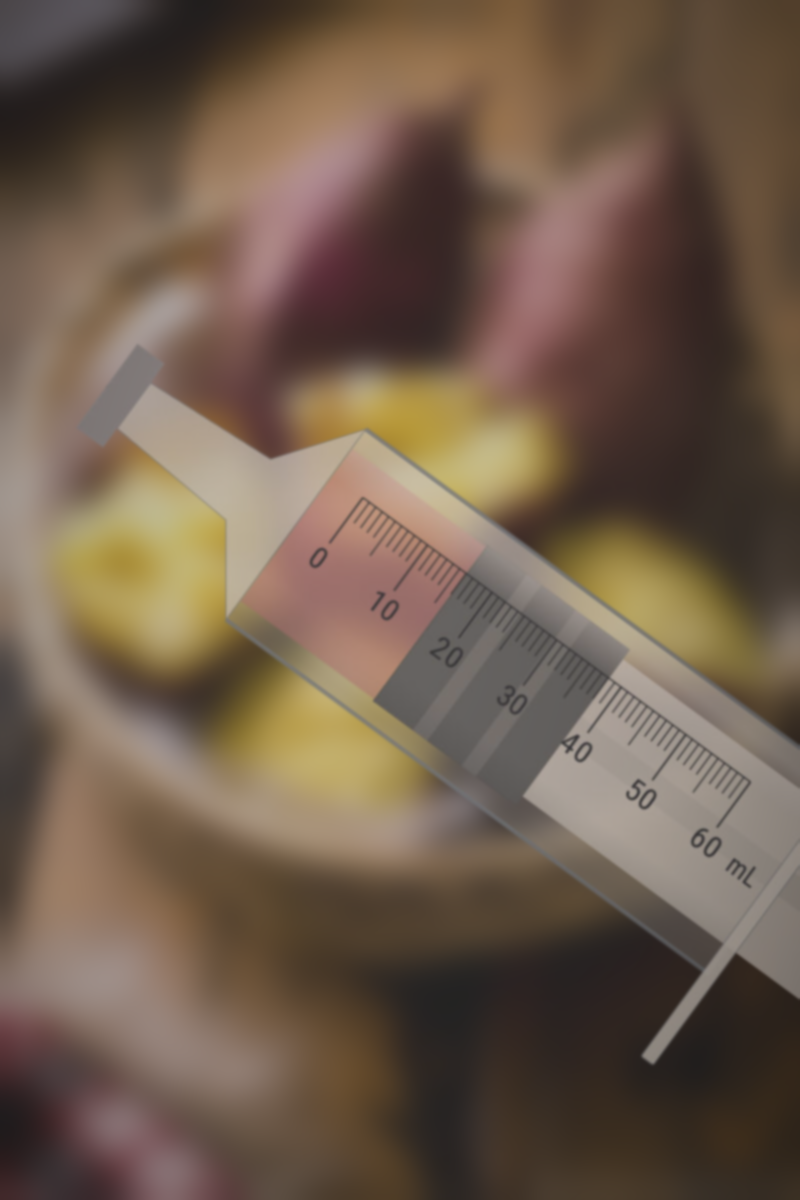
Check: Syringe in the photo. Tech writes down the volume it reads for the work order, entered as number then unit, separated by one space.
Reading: 16 mL
